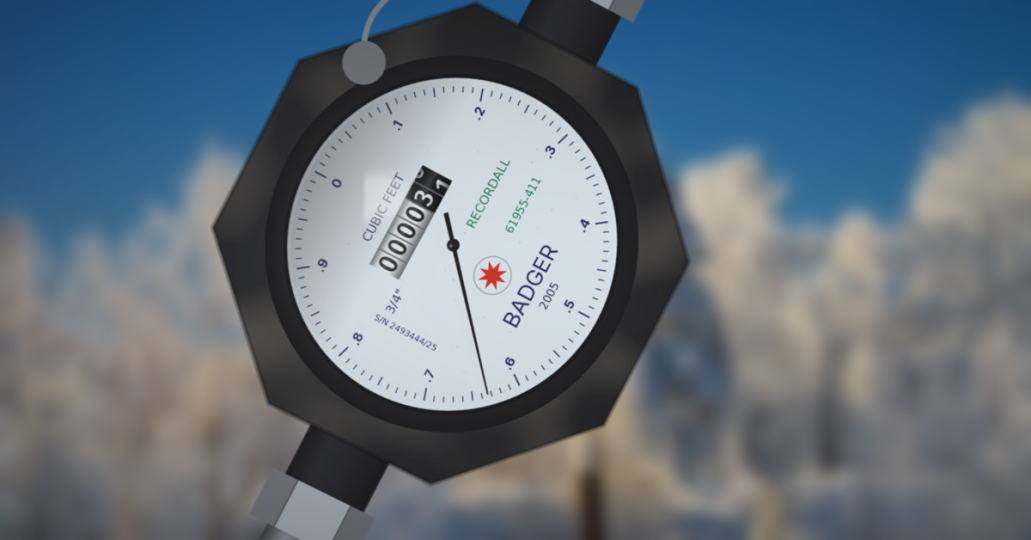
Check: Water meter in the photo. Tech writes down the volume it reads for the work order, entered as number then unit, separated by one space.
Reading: 30.63 ft³
